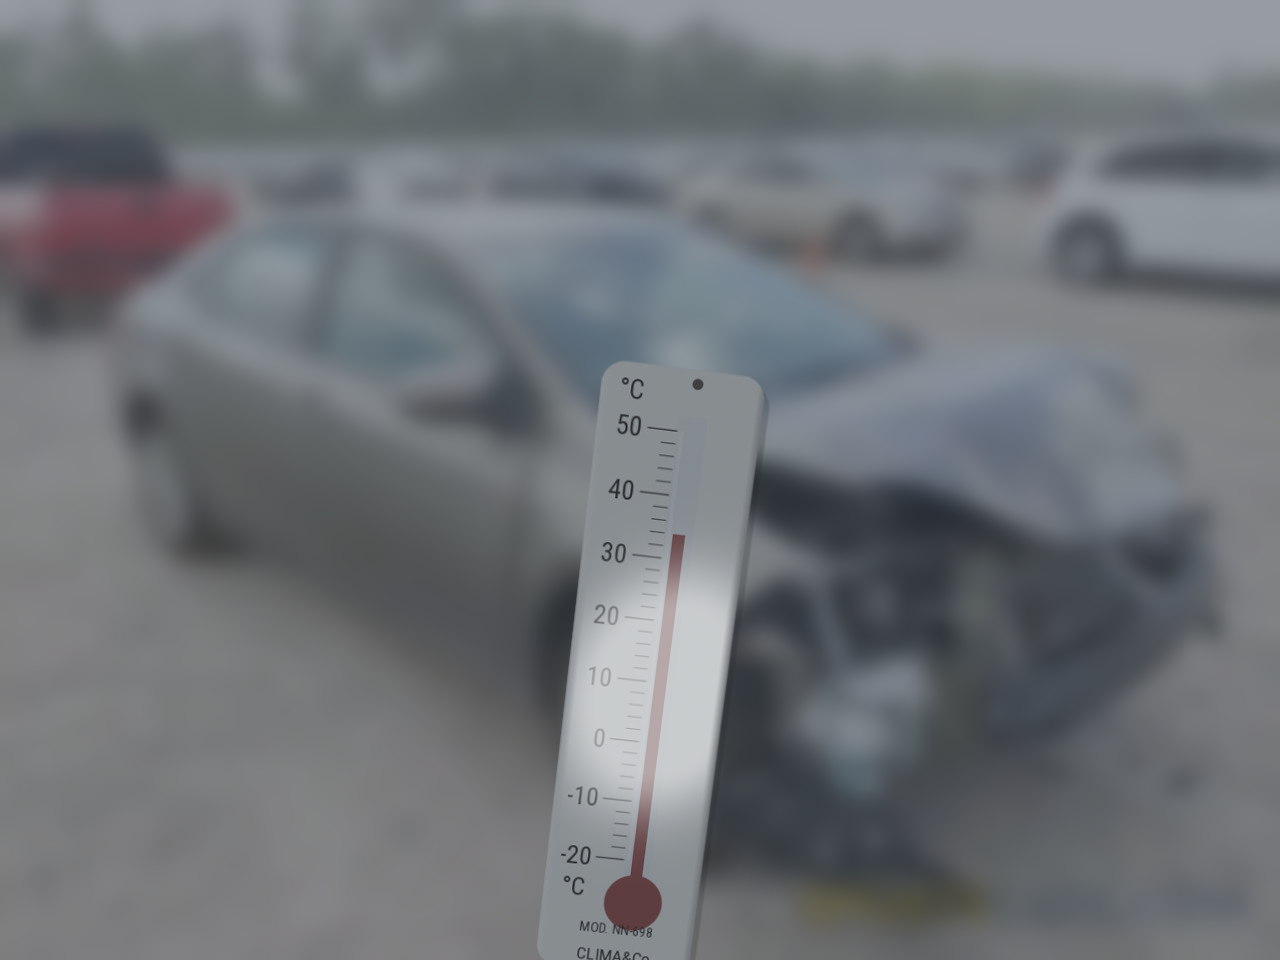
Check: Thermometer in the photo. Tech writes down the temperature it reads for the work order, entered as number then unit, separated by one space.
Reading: 34 °C
